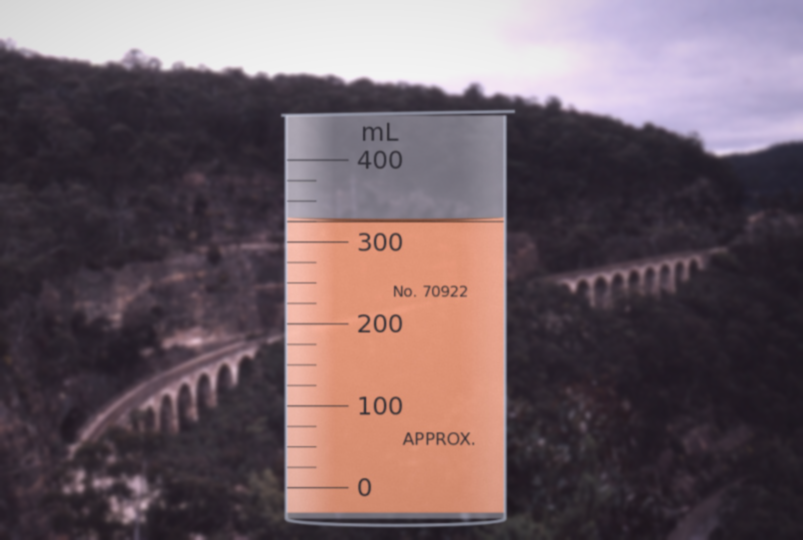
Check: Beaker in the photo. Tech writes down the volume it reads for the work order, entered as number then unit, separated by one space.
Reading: 325 mL
